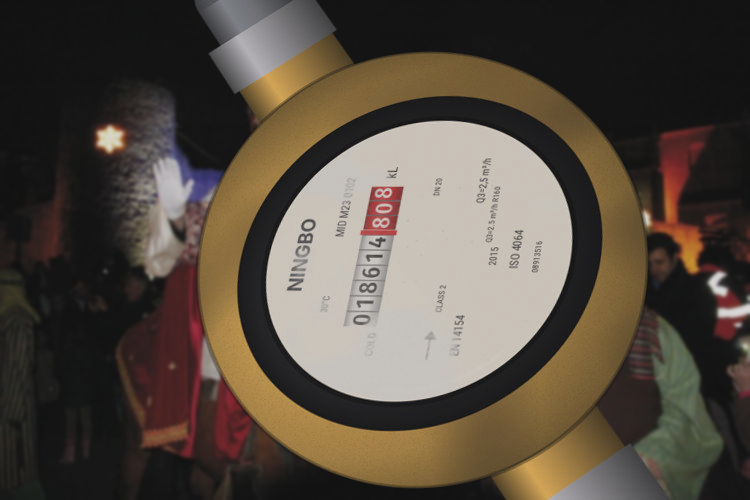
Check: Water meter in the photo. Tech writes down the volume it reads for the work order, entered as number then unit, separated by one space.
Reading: 18614.808 kL
